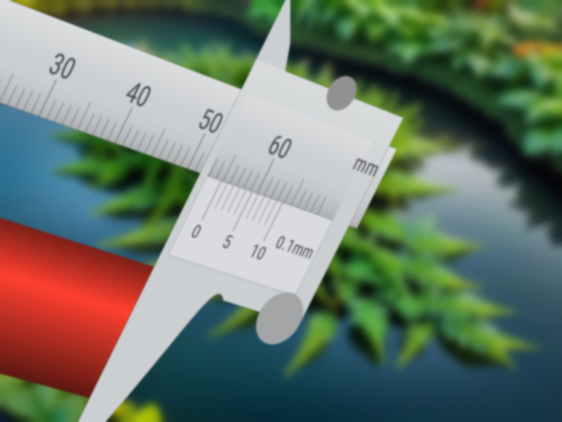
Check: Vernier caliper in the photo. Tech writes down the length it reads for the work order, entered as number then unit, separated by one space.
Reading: 54.8 mm
